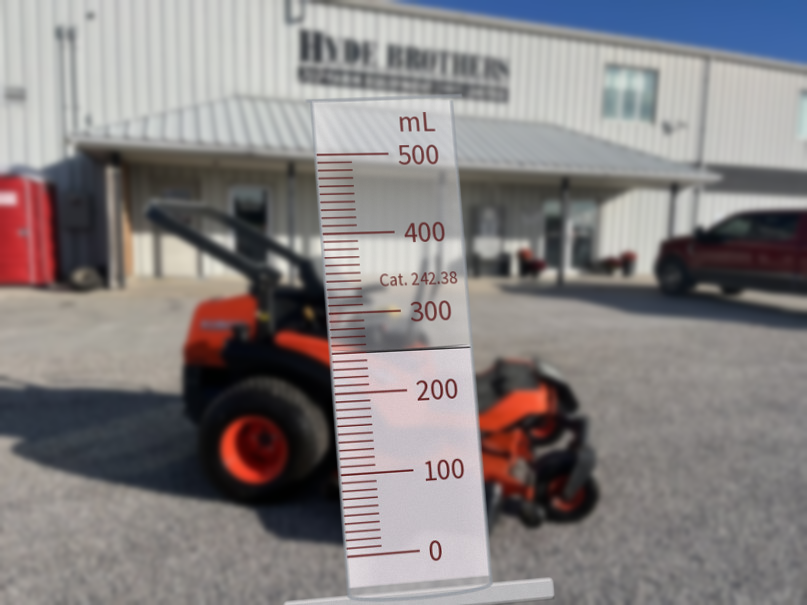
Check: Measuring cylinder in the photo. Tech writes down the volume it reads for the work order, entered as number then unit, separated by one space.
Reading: 250 mL
